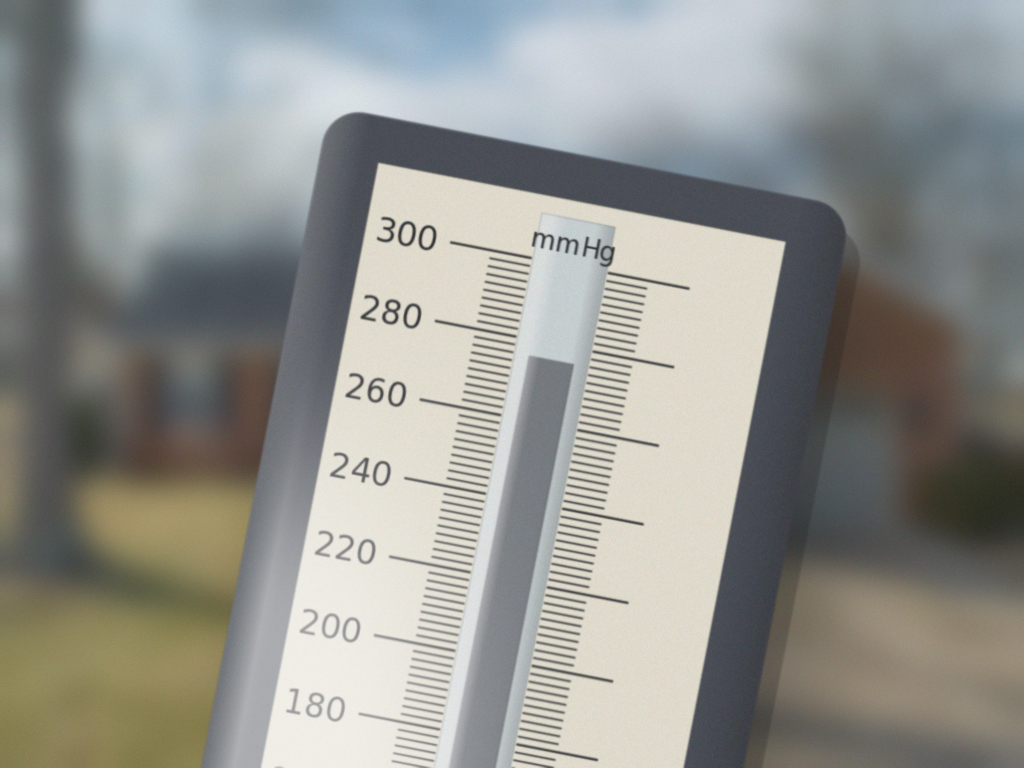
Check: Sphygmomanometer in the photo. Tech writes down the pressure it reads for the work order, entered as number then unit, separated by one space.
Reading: 276 mmHg
